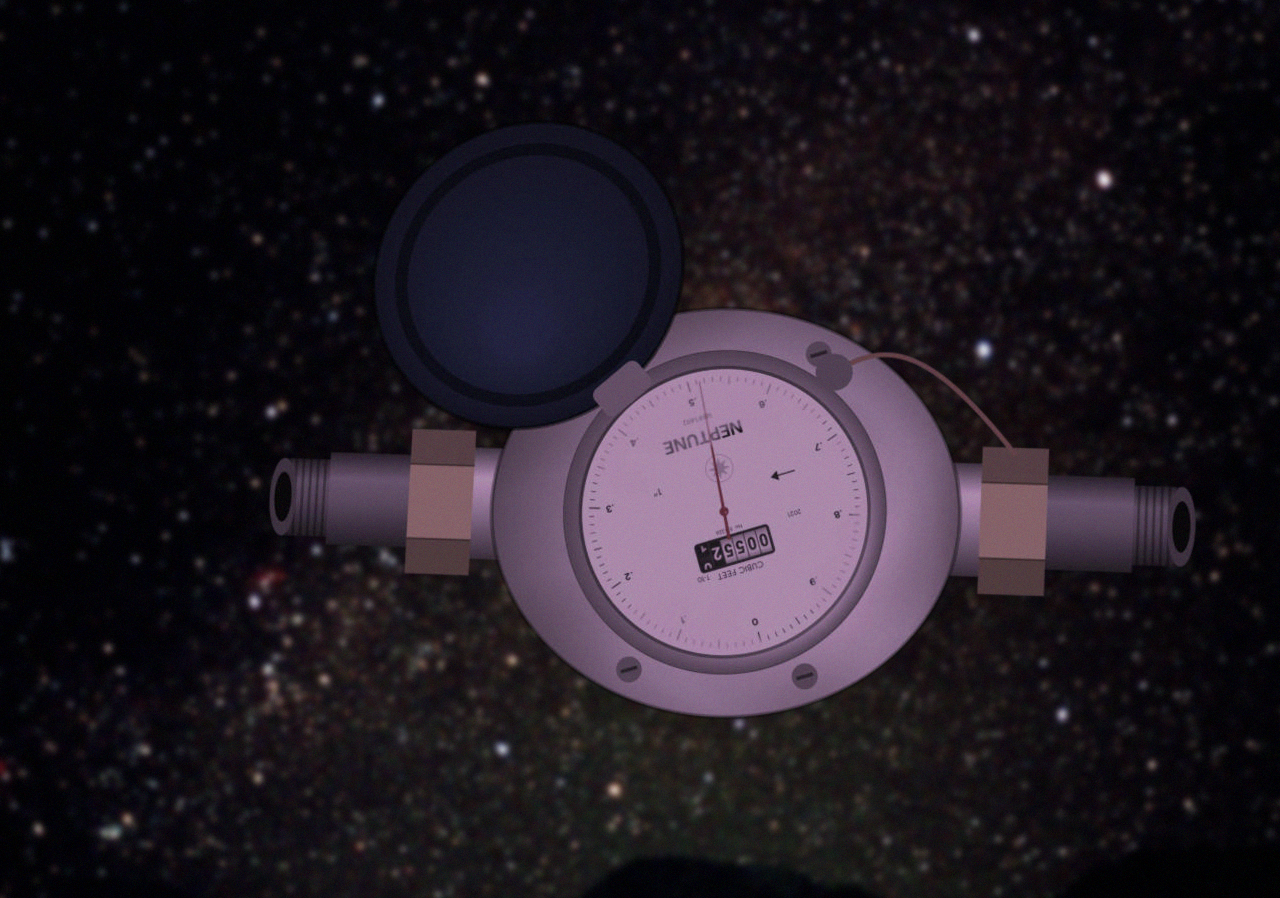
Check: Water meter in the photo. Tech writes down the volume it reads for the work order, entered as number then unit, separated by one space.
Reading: 5520.51 ft³
